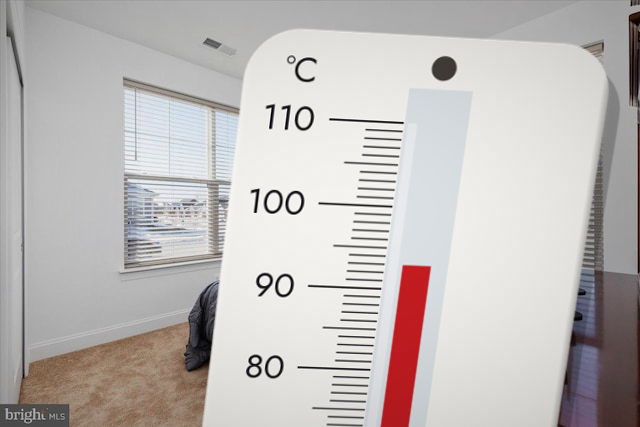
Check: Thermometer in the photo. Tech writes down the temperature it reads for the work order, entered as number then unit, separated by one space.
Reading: 93 °C
